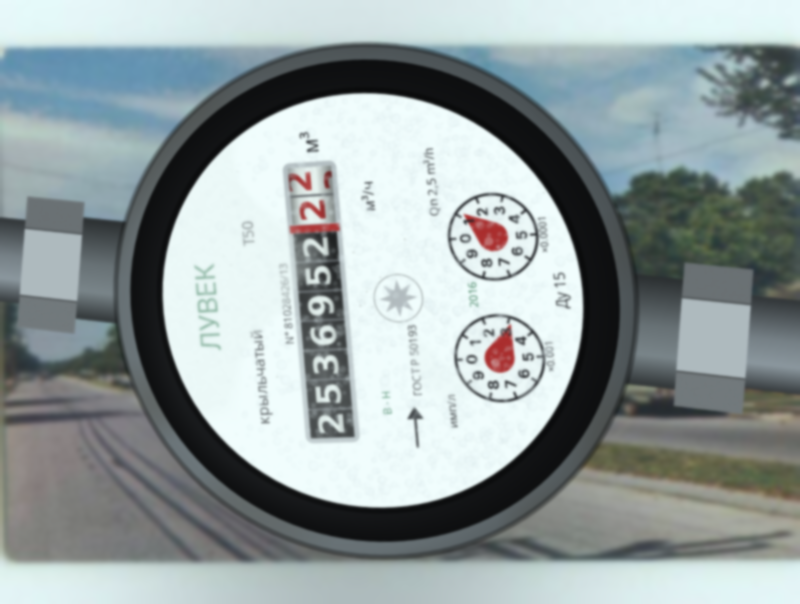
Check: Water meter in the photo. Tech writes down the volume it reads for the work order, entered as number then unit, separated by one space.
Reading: 2536952.2231 m³
